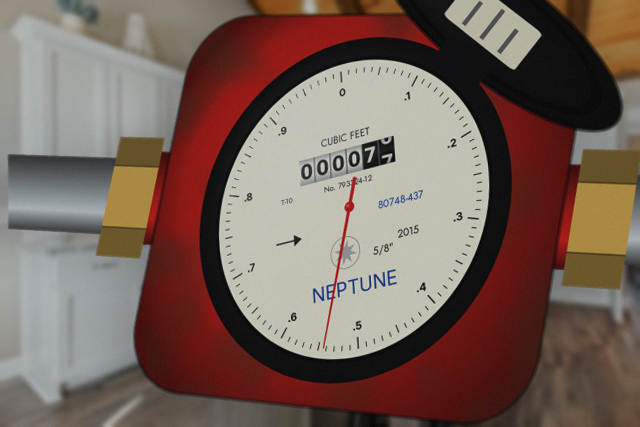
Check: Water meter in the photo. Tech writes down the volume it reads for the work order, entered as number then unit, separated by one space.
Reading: 76.54 ft³
